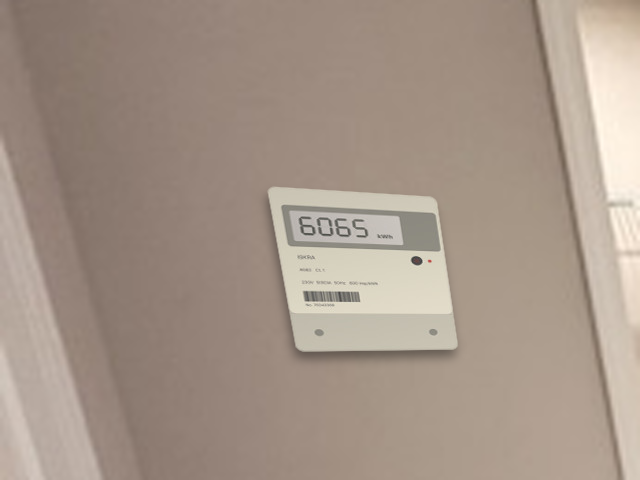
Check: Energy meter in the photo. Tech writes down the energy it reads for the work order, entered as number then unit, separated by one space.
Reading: 6065 kWh
